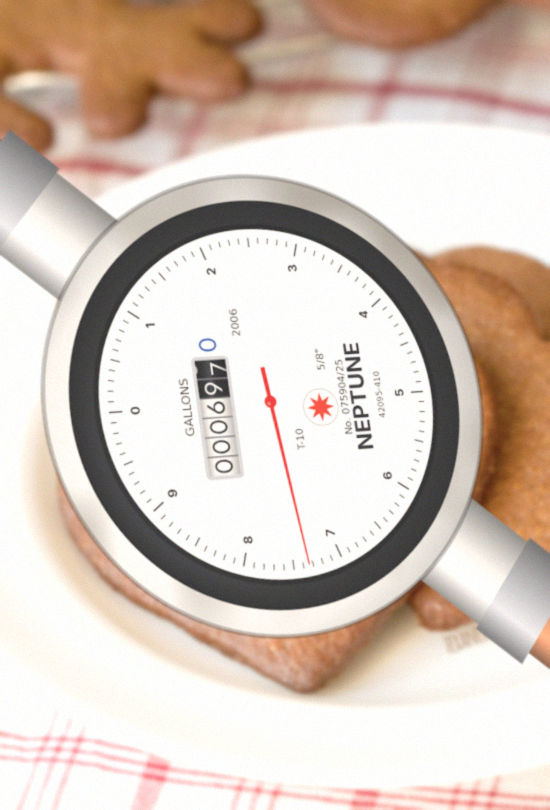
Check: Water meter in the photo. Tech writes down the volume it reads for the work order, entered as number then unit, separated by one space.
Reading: 6967.3 gal
